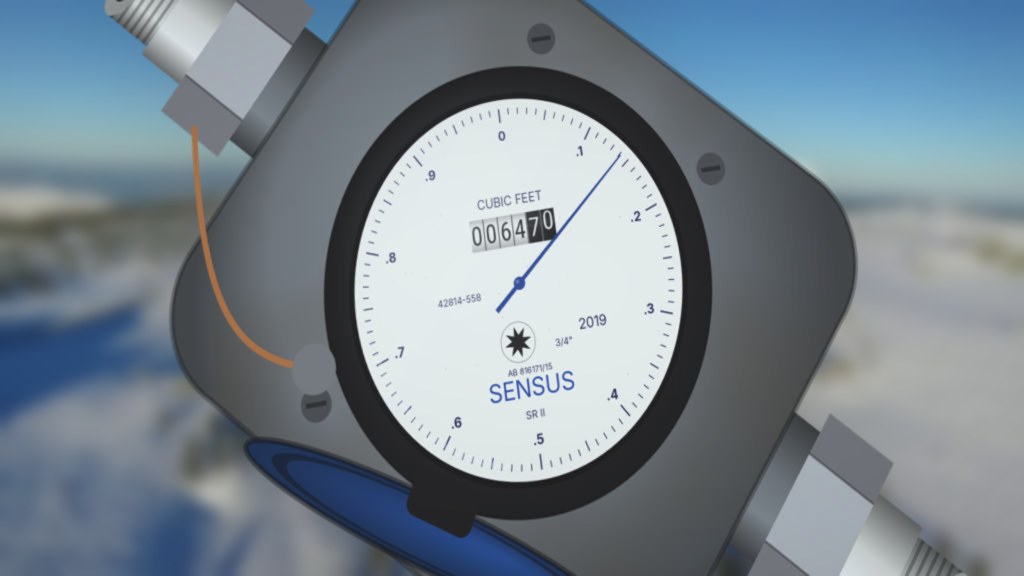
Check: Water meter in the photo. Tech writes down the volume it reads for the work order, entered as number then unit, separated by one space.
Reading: 6470.14 ft³
